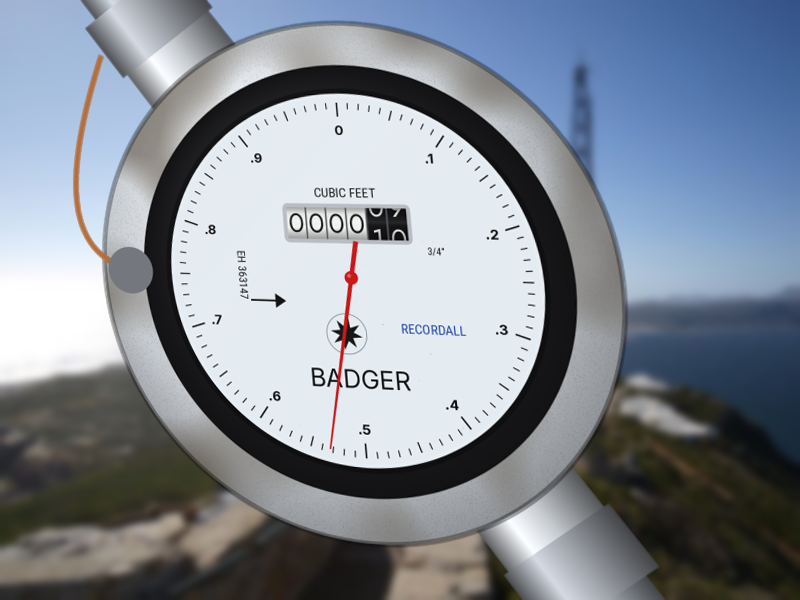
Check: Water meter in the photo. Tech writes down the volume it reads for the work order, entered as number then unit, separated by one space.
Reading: 9.53 ft³
